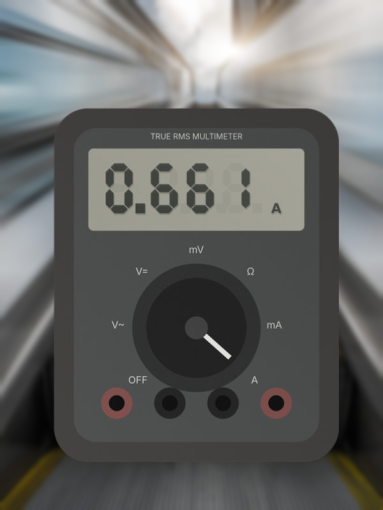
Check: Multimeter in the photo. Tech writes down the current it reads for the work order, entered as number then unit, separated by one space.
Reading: 0.661 A
